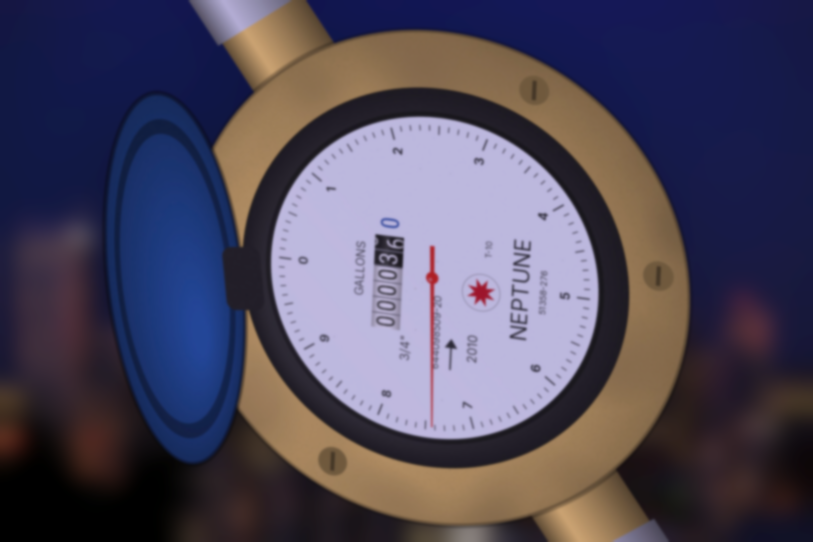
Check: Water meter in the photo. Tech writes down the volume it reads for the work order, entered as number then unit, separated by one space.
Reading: 357.4 gal
